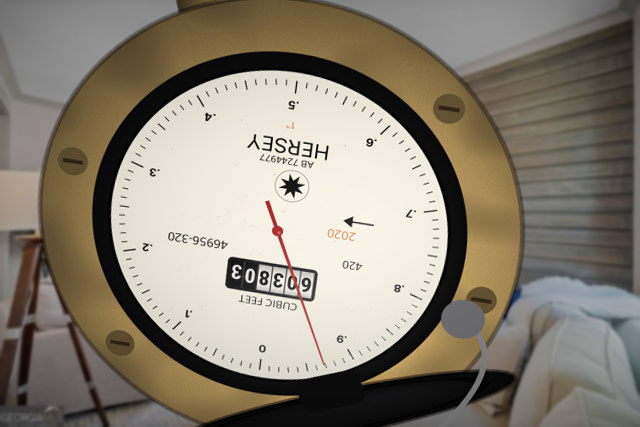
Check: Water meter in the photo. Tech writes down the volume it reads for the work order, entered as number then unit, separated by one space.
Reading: 603802.93 ft³
